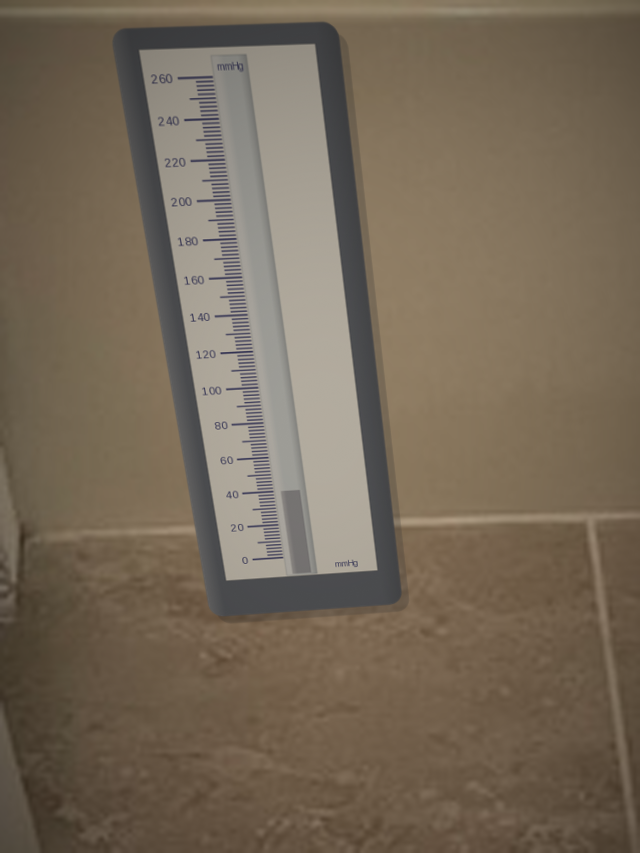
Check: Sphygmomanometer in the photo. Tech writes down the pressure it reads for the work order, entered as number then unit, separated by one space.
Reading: 40 mmHg
